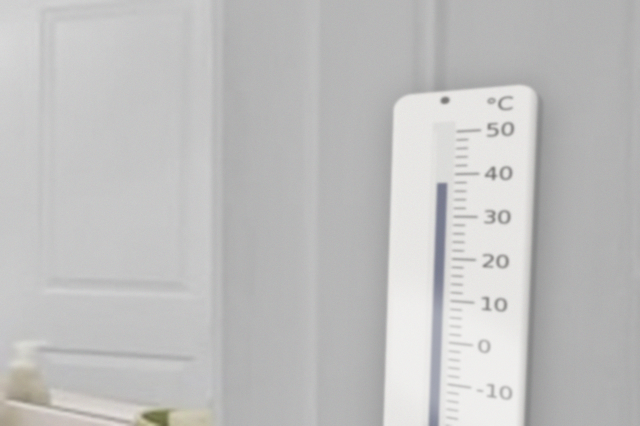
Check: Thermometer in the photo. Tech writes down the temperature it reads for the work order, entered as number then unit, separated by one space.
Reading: 38 °C
